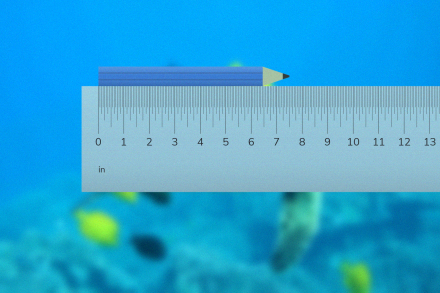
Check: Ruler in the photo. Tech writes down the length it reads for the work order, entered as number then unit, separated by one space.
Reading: 7.5 in
